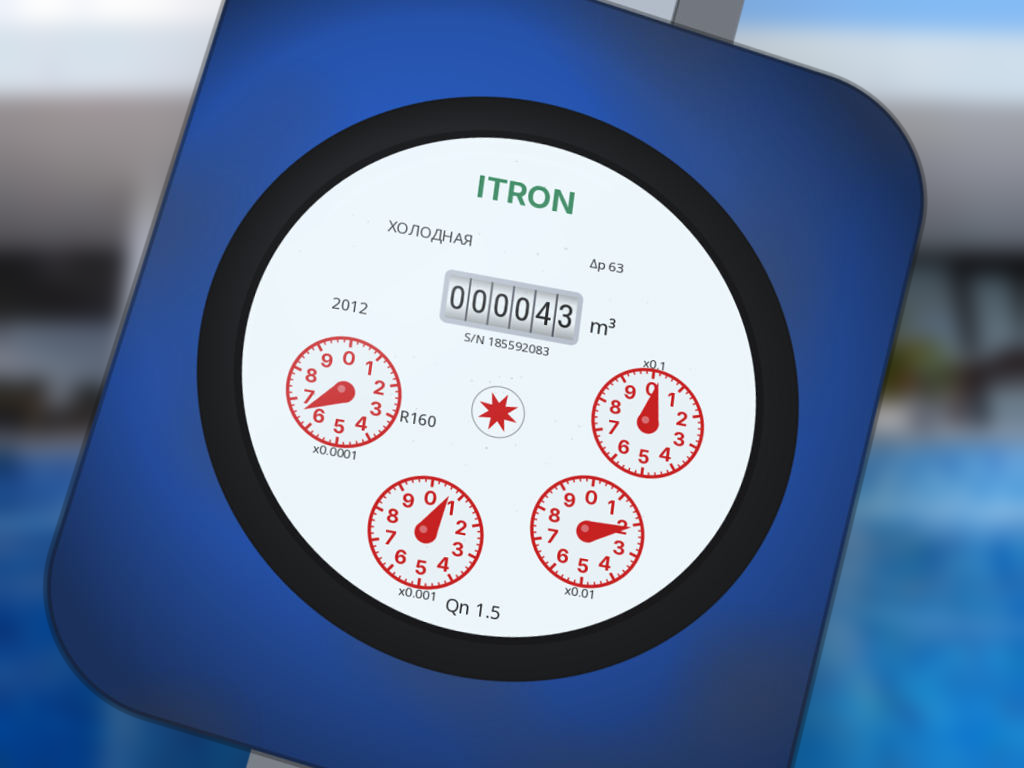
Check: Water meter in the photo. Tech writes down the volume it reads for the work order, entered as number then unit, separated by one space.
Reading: 43.0206 m³
